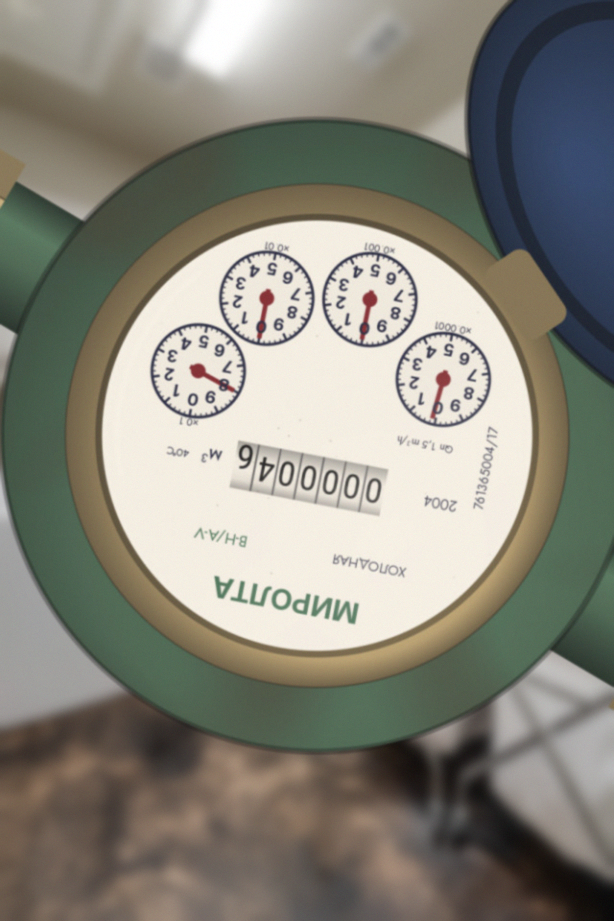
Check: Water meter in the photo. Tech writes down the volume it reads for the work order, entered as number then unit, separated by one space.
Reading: 45.8000 m³
